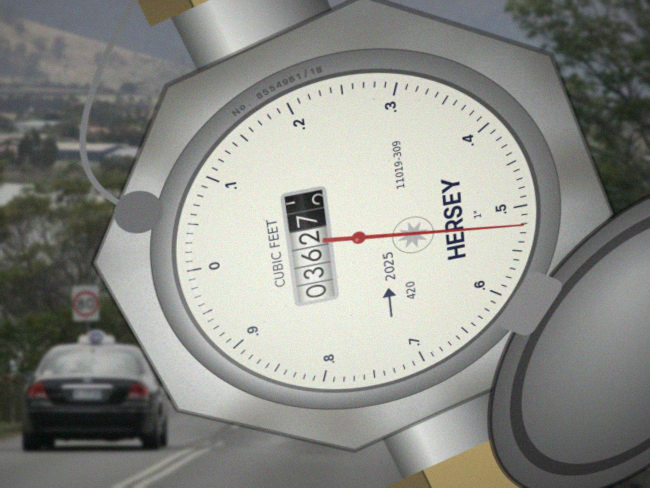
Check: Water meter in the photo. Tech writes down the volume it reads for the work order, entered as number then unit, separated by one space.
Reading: 36271.52 ft³
